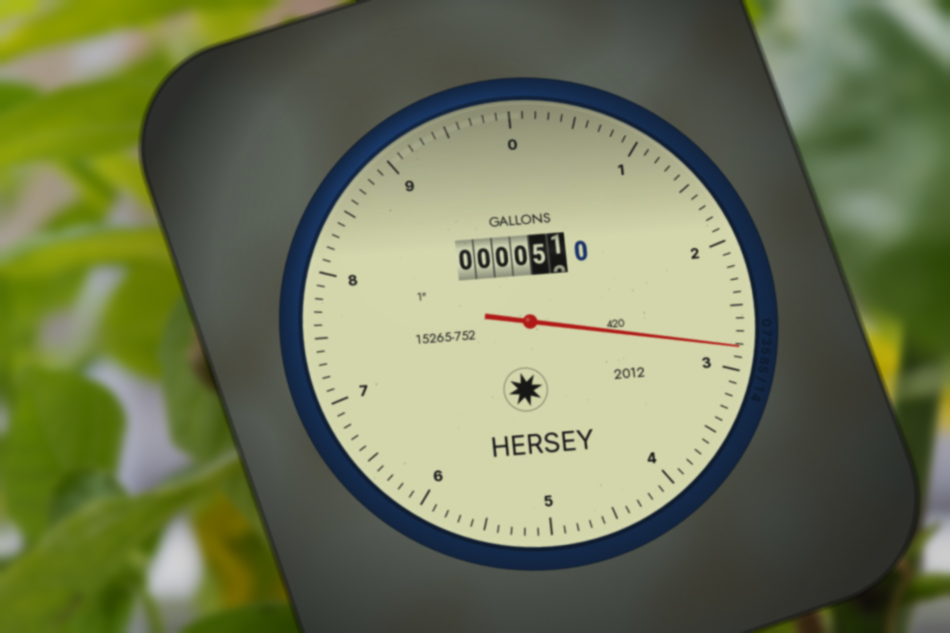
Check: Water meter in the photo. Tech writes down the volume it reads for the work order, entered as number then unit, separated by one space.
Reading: 512.8 gal
